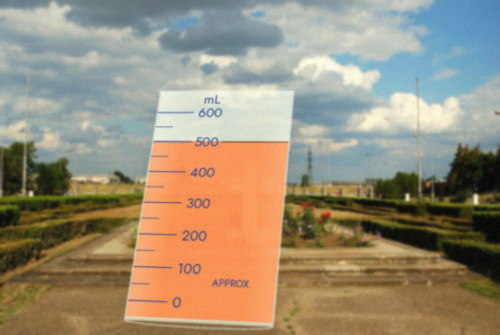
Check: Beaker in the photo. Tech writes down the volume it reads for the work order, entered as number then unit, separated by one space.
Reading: 500 mL
